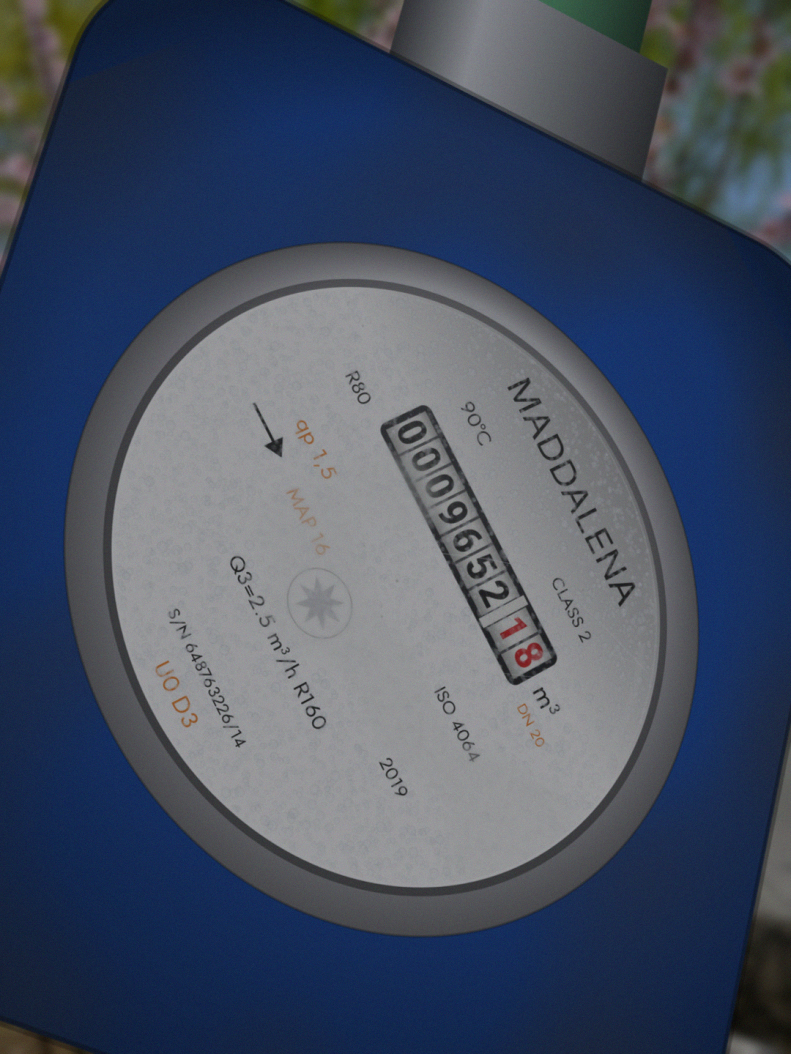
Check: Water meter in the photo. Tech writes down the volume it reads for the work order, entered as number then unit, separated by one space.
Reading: 9652.18 m³
